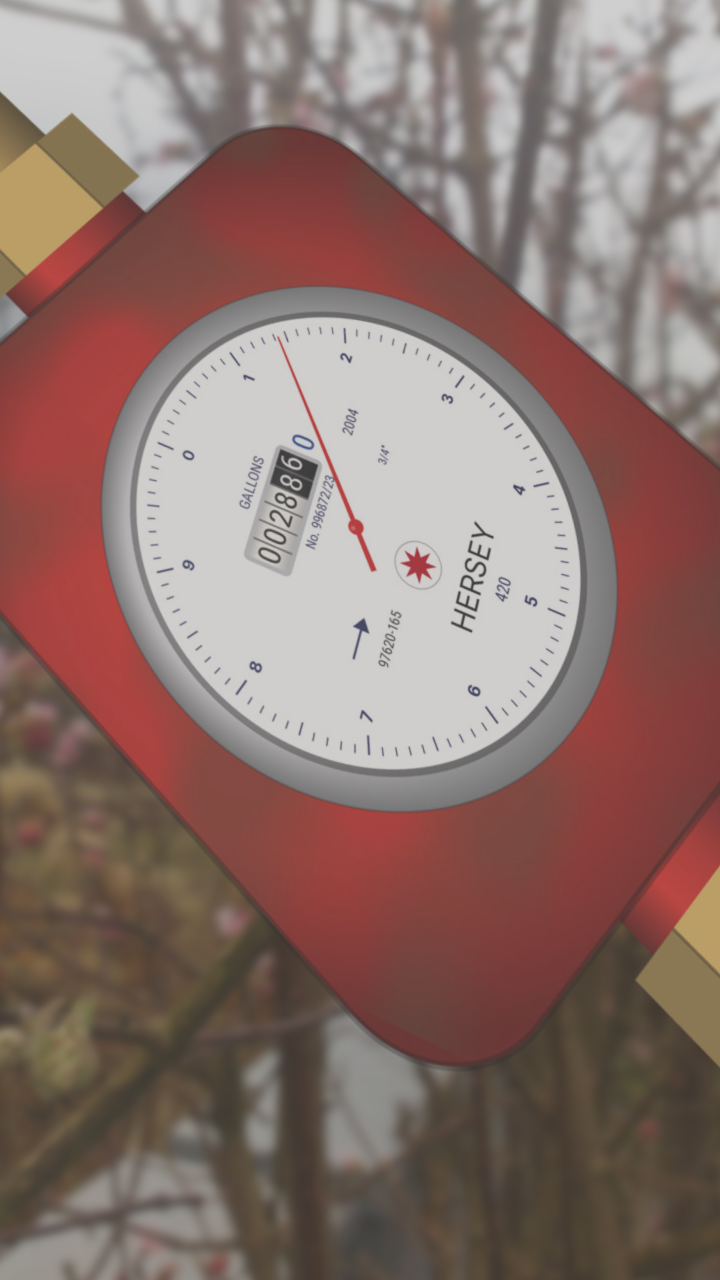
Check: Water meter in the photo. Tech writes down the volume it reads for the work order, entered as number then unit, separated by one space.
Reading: 28861.4 gal
